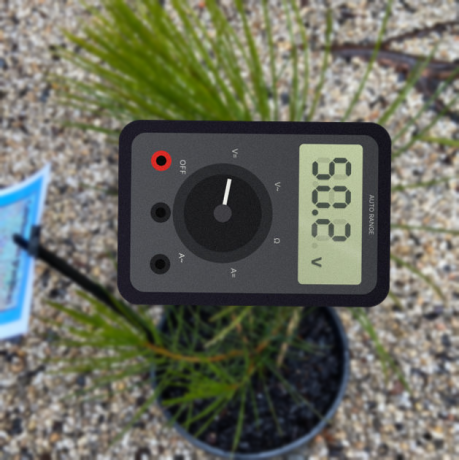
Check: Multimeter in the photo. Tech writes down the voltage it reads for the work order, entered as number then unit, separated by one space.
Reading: 50.2 V
